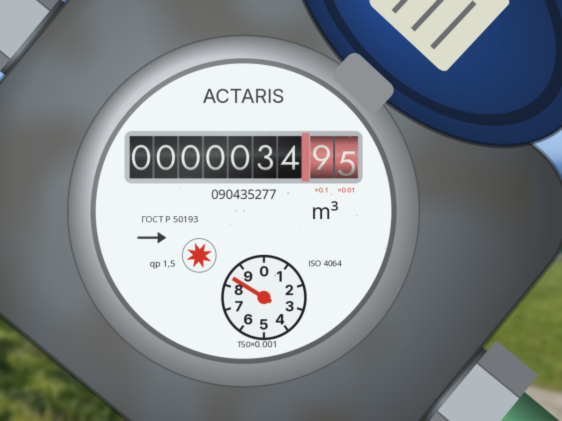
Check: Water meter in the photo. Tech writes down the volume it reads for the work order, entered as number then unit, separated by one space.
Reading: 34.948 m³
